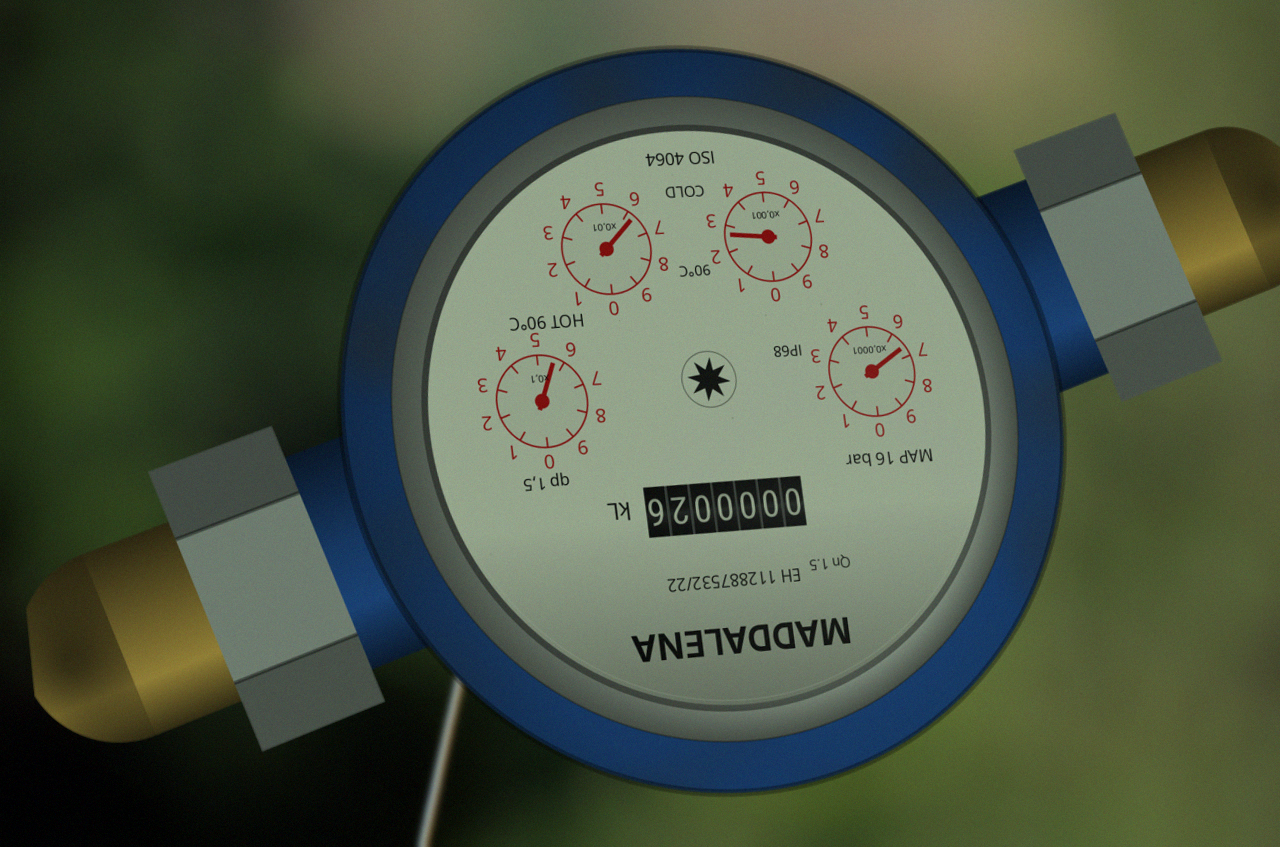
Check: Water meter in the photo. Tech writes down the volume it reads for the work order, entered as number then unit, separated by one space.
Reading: 26.5626 kL
